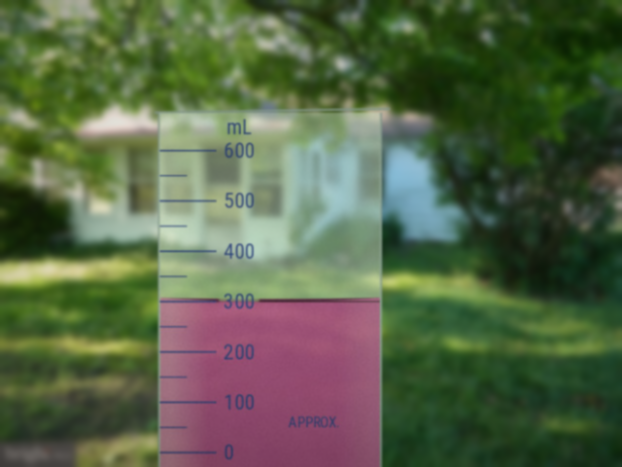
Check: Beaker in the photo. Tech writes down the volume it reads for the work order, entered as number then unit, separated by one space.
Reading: 300 mL
